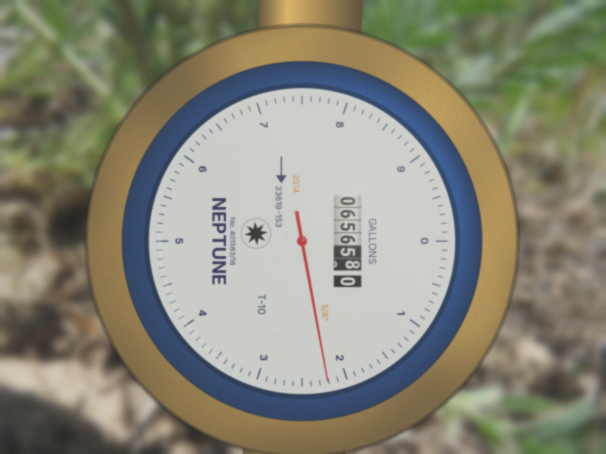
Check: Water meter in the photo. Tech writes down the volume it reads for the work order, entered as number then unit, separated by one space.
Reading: 656582.2 gal
